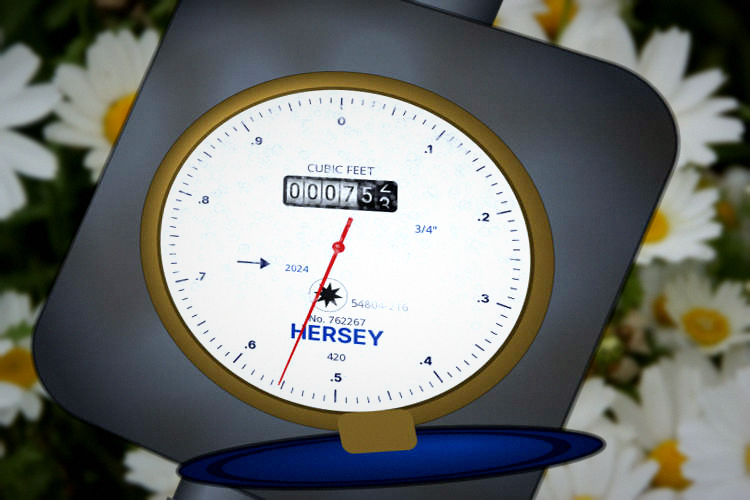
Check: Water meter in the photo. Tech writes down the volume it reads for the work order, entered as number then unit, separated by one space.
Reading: 752.55 ft³
